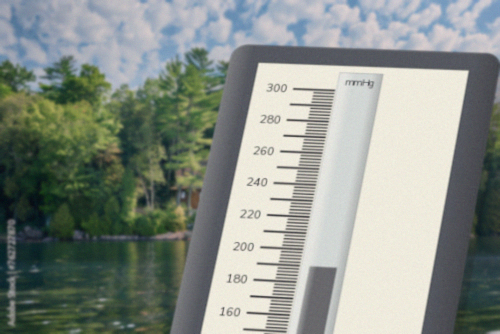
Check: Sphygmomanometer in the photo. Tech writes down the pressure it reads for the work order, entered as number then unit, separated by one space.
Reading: 190 mmHg
